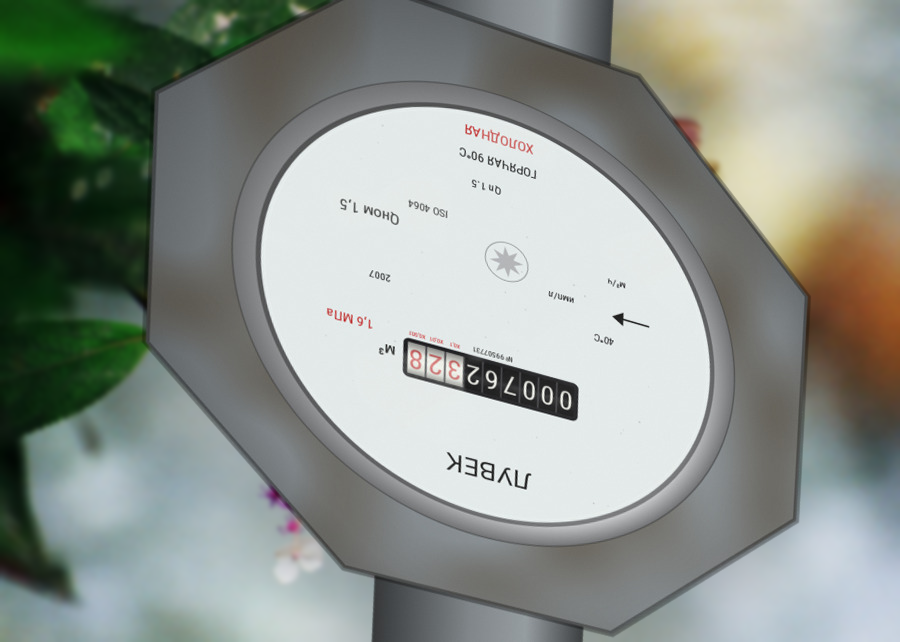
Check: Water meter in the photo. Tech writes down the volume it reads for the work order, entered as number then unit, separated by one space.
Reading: 762.328 m³
